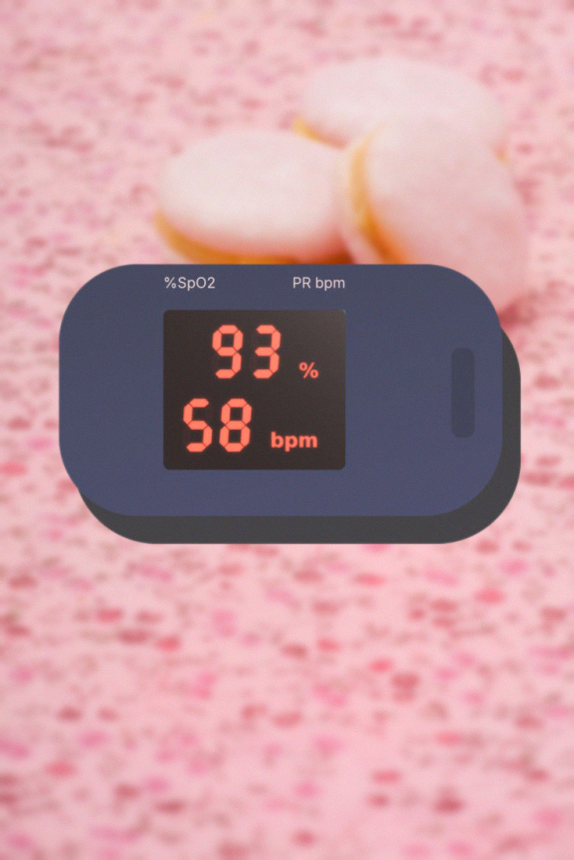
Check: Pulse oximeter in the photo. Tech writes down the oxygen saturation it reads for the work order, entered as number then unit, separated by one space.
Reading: 93 %
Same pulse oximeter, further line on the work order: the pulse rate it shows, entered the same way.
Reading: 58 bpm
